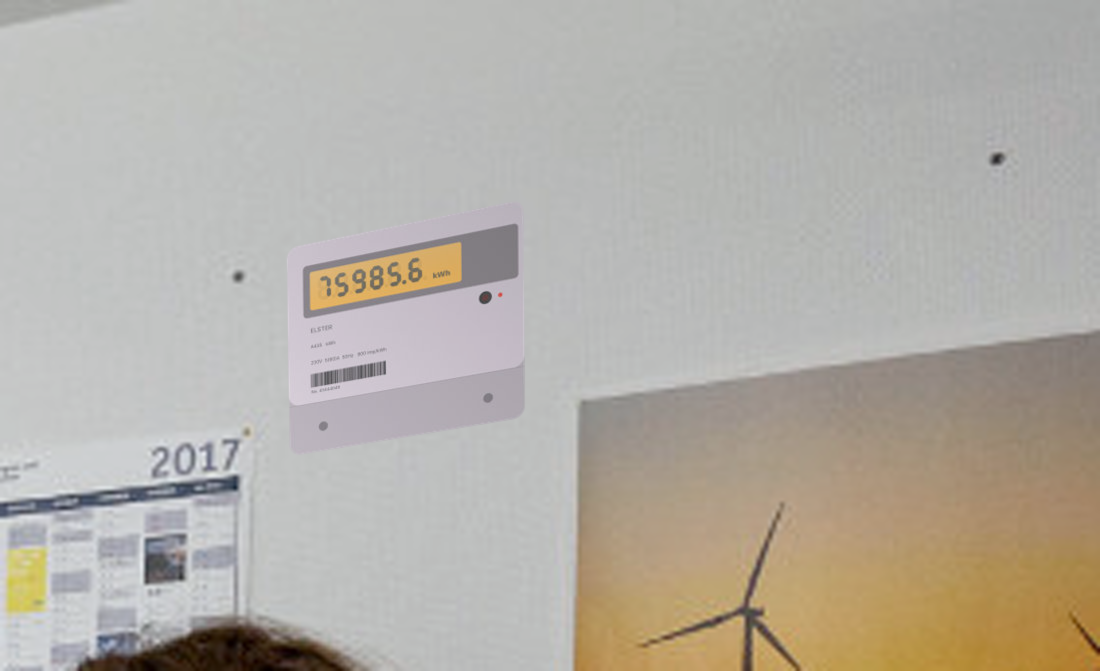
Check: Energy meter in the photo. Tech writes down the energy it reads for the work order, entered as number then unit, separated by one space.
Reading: 75985.6 kWh
